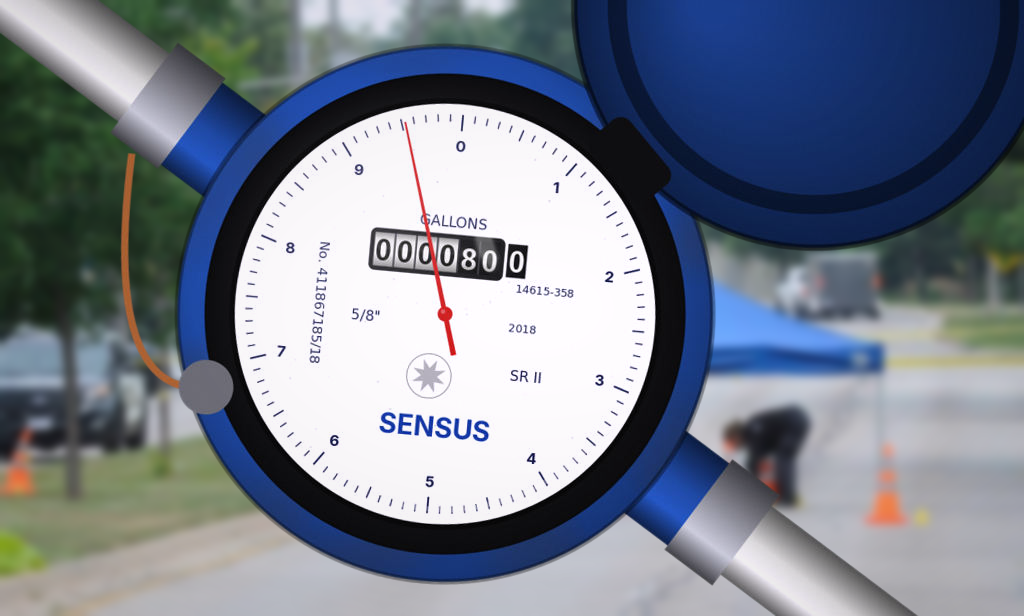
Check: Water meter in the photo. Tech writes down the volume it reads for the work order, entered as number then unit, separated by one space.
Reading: 799.5 gal
